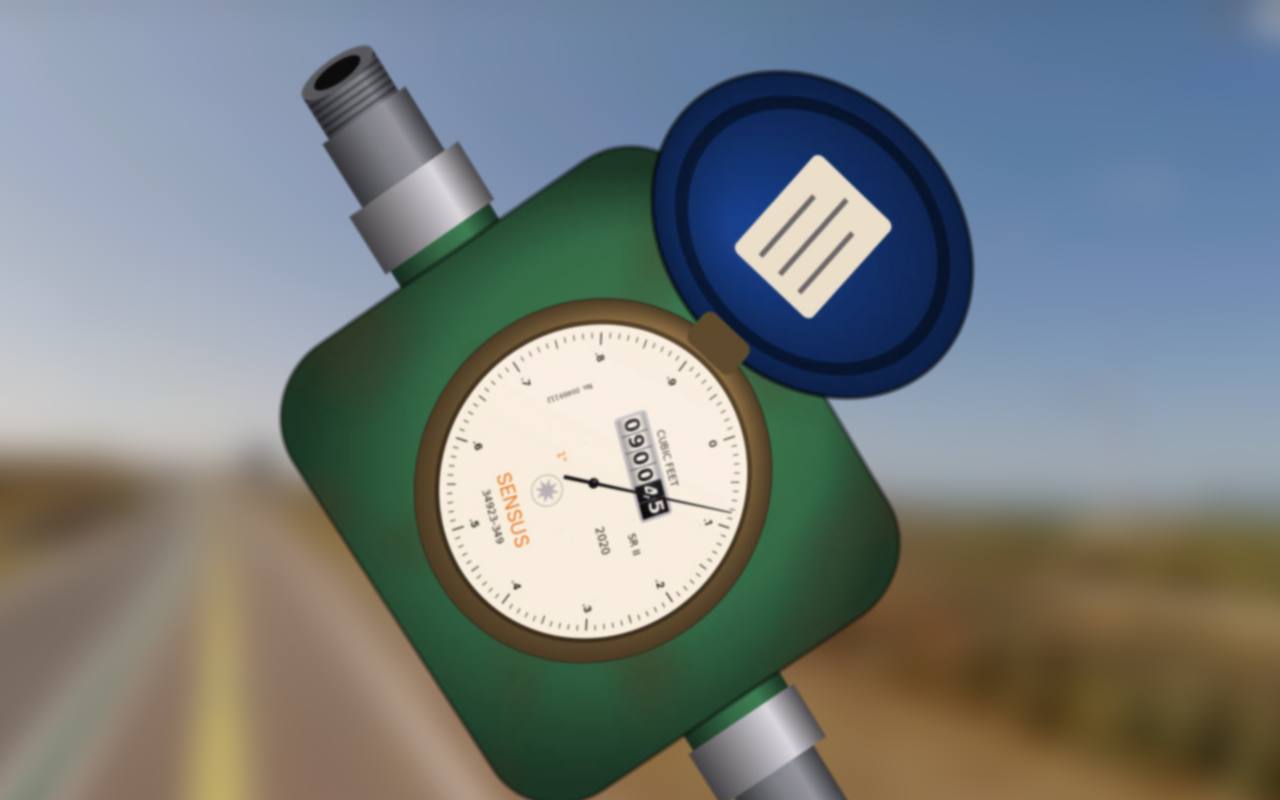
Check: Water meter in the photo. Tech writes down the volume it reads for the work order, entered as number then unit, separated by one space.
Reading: 90045.08 ft³
